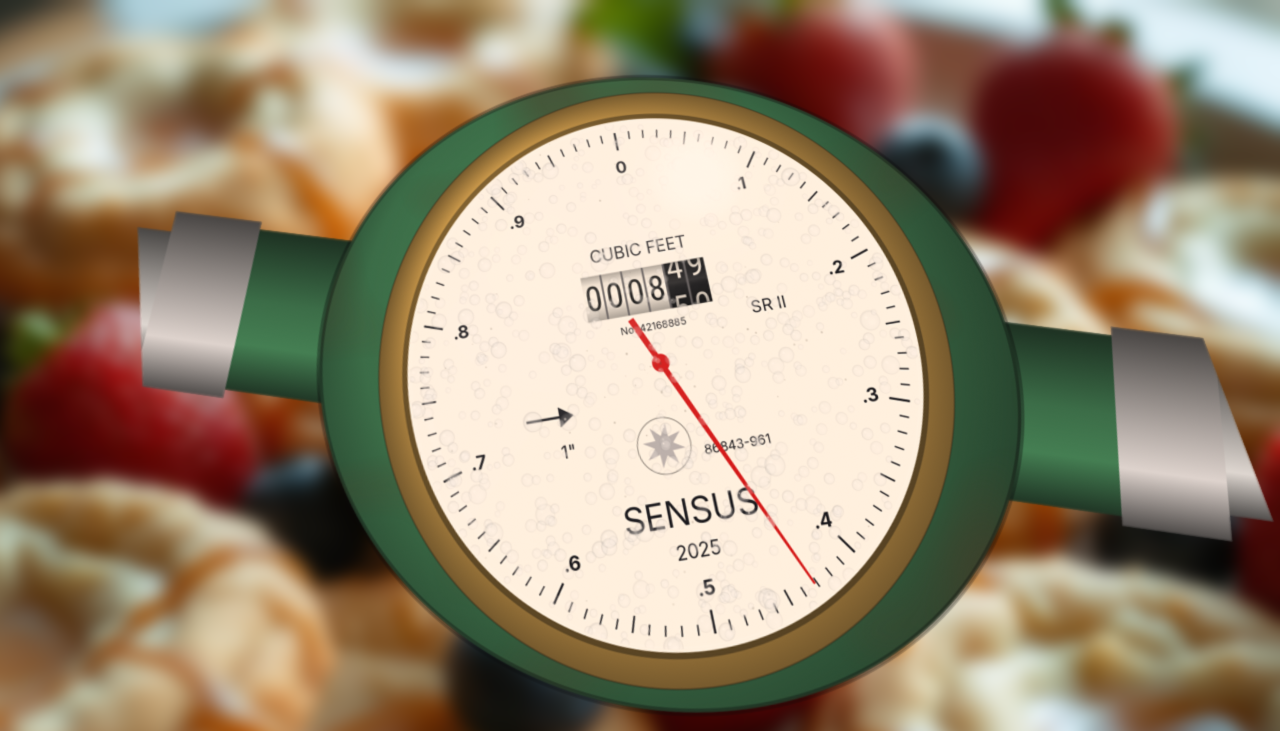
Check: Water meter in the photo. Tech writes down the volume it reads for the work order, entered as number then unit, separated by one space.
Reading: 849.43 ft³
